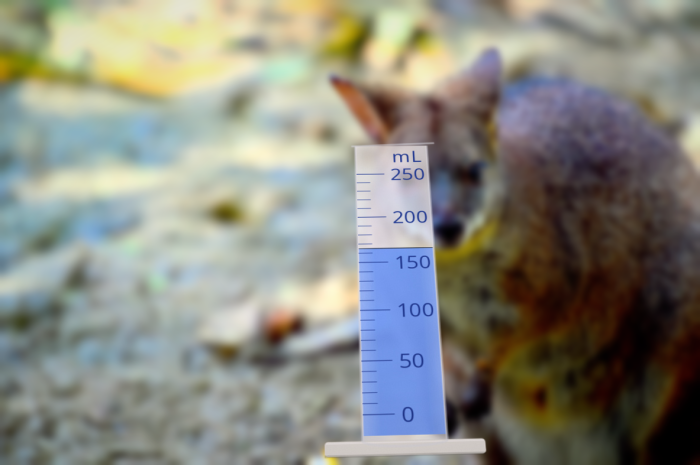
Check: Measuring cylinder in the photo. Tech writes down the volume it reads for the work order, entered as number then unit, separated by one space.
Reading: 165 mL
